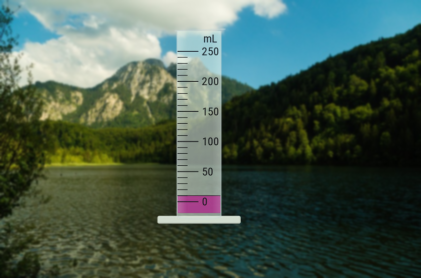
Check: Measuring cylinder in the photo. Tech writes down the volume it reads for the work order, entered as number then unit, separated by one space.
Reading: 10 mL
